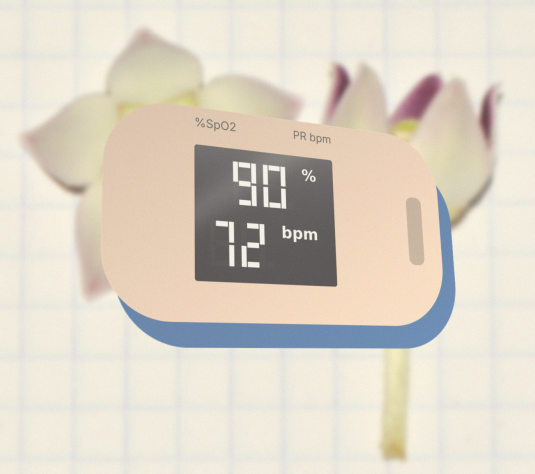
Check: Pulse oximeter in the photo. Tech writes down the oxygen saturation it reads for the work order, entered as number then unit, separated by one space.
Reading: 90 %
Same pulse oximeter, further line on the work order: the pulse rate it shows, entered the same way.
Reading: 72 bpm
